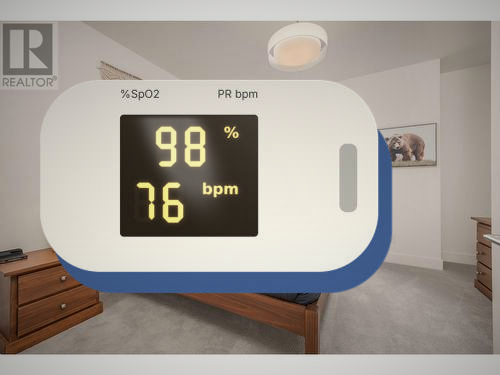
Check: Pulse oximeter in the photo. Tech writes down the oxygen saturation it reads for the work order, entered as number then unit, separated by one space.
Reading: 98 %
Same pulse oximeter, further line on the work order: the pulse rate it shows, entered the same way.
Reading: 76 bpm
